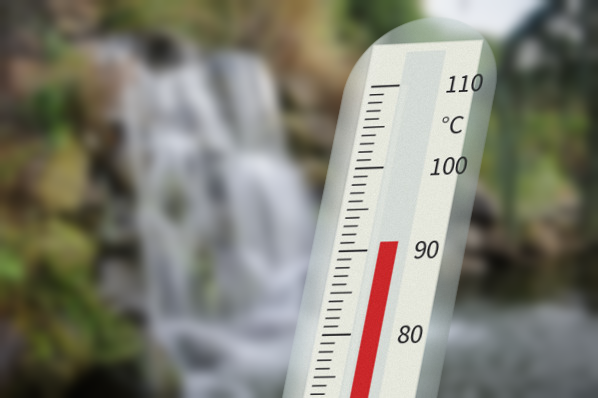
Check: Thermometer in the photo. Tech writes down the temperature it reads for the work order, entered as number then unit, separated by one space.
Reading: 91 °C
